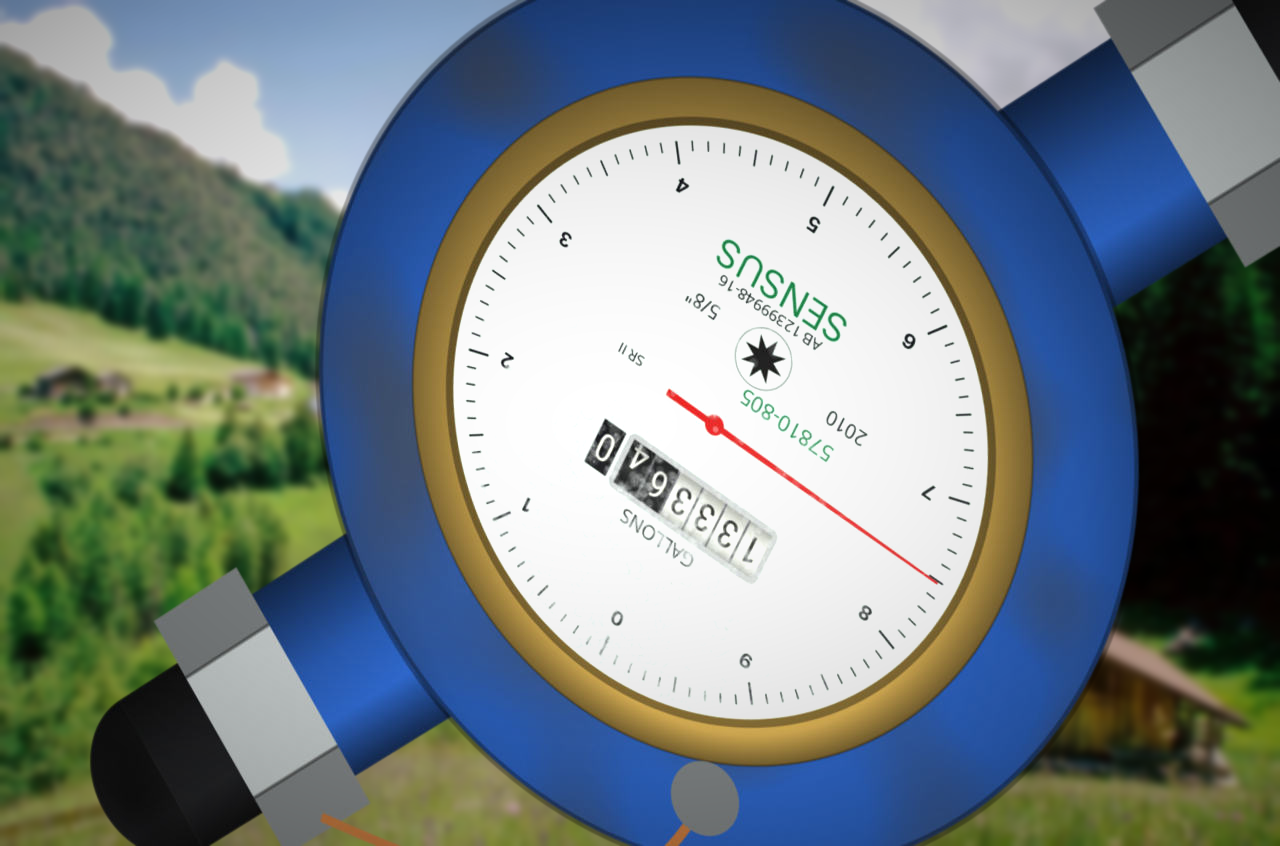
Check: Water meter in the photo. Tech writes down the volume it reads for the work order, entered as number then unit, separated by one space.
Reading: 1333637.5 gal
